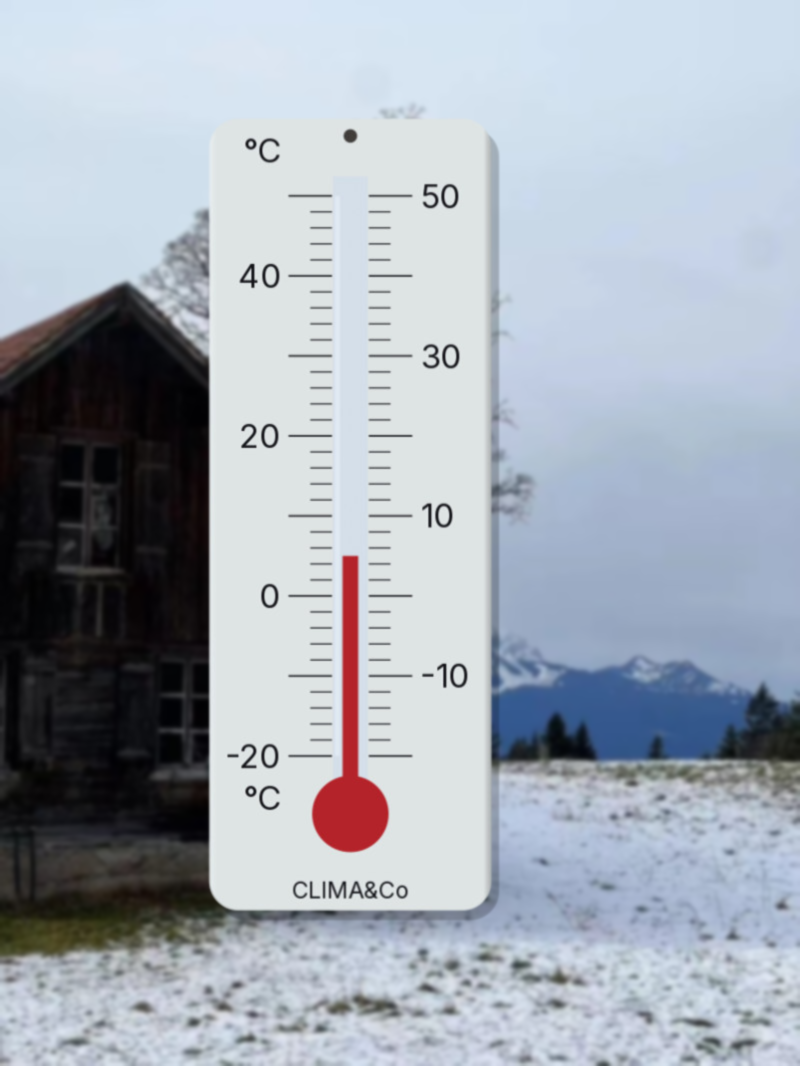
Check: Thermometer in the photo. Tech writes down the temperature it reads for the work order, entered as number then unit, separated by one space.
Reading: 5 °C
